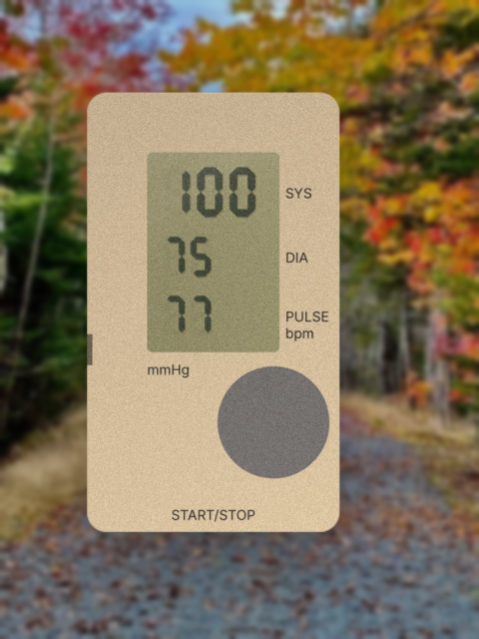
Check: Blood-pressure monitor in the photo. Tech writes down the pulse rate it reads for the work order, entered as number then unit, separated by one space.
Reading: 77 bpm
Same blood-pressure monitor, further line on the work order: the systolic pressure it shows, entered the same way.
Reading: 100 mmHg
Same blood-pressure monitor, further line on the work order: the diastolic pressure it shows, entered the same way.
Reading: 75 mmHg
